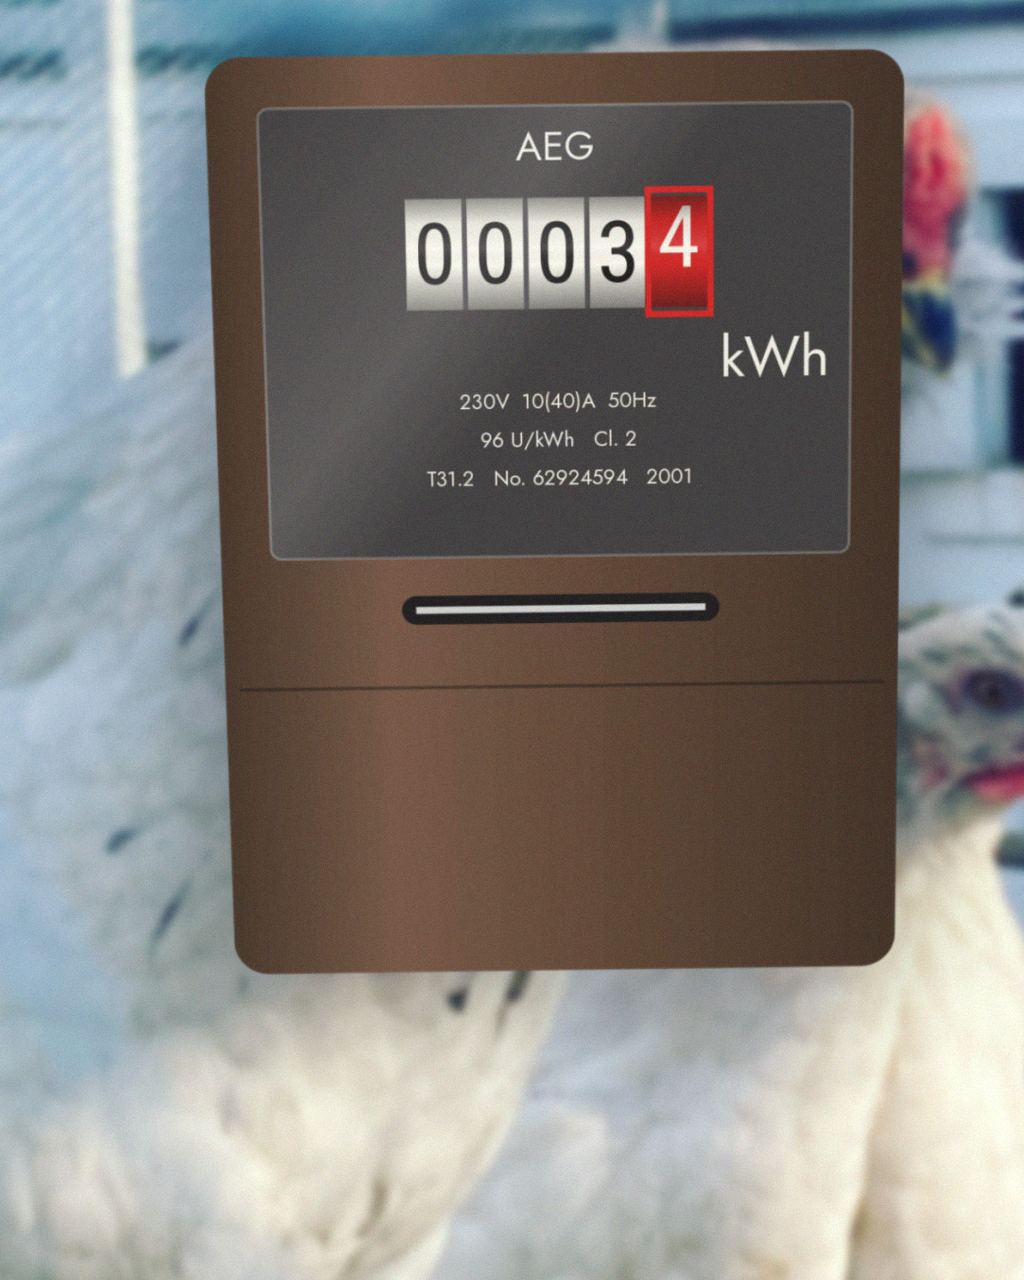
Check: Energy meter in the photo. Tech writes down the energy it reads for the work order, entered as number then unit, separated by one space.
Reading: 3.4 kWh
